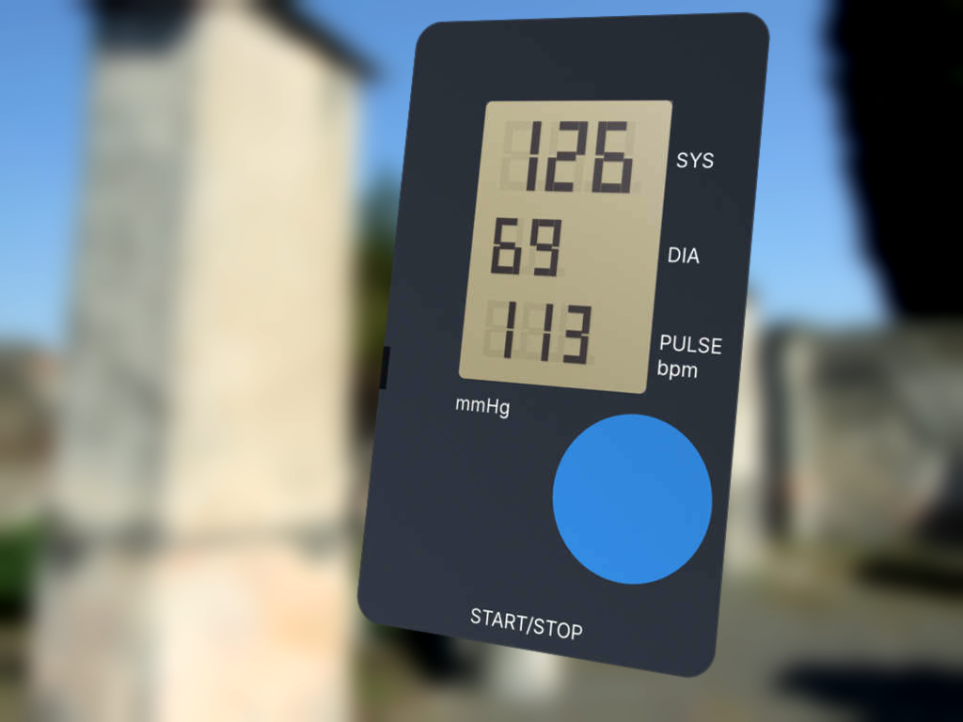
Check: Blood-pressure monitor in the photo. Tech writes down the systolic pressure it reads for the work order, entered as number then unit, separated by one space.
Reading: 126 mmHg
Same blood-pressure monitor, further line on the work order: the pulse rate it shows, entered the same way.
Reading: 113 bpm
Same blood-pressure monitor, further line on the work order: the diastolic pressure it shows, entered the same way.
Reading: 69 mmHg
